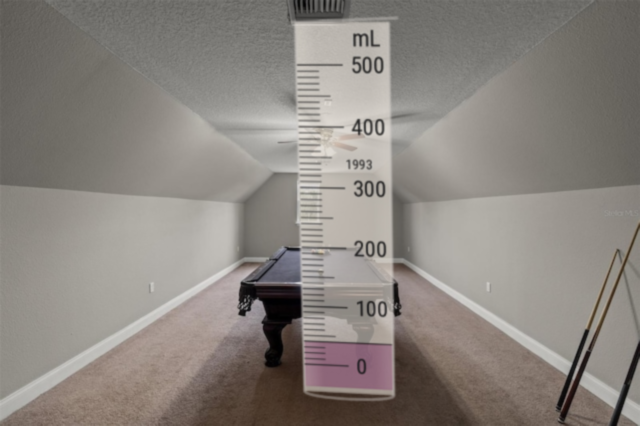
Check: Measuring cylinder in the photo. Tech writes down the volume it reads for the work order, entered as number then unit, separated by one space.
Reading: 40 mL
